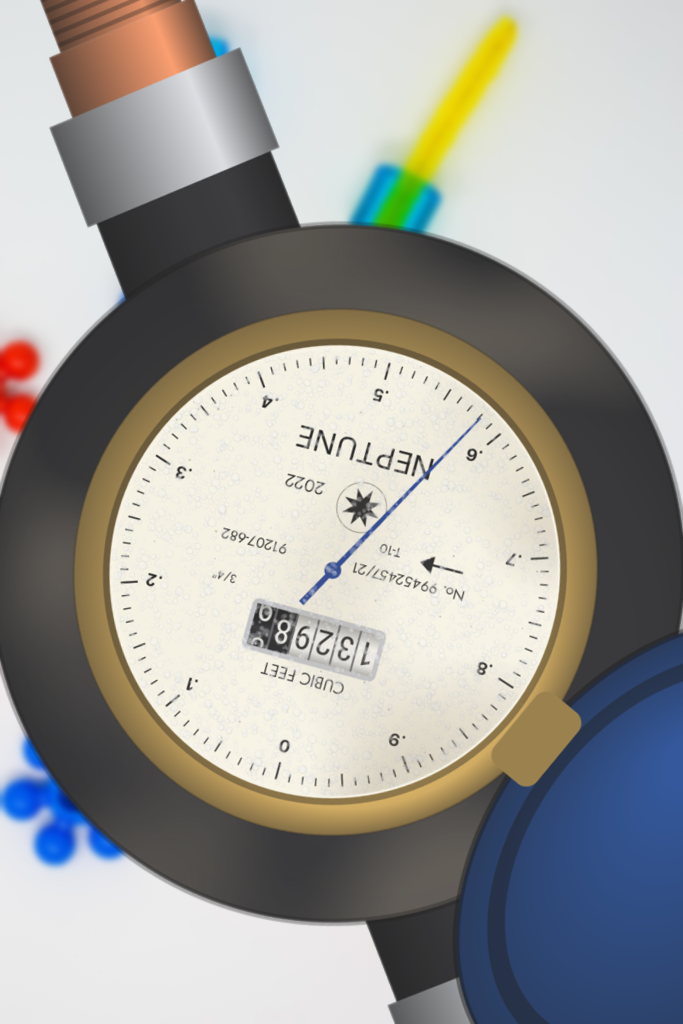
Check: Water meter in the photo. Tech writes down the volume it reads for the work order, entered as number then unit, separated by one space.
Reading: 132988.58 ft³
